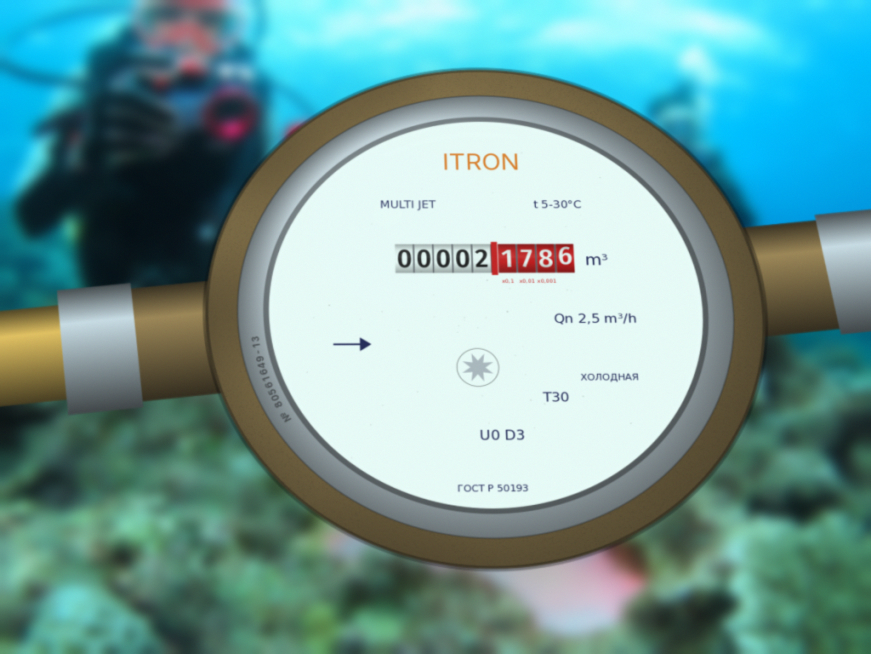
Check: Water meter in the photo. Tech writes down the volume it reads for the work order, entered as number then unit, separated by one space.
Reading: 2.1786 m³
